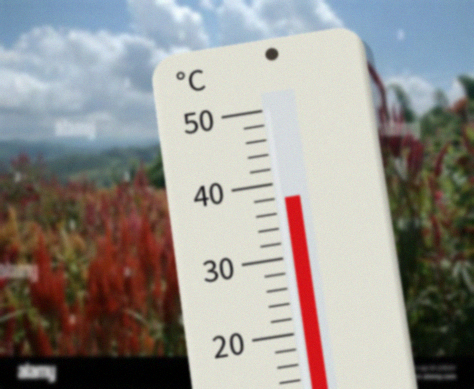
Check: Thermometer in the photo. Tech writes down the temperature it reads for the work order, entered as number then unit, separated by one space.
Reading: 38 °C
